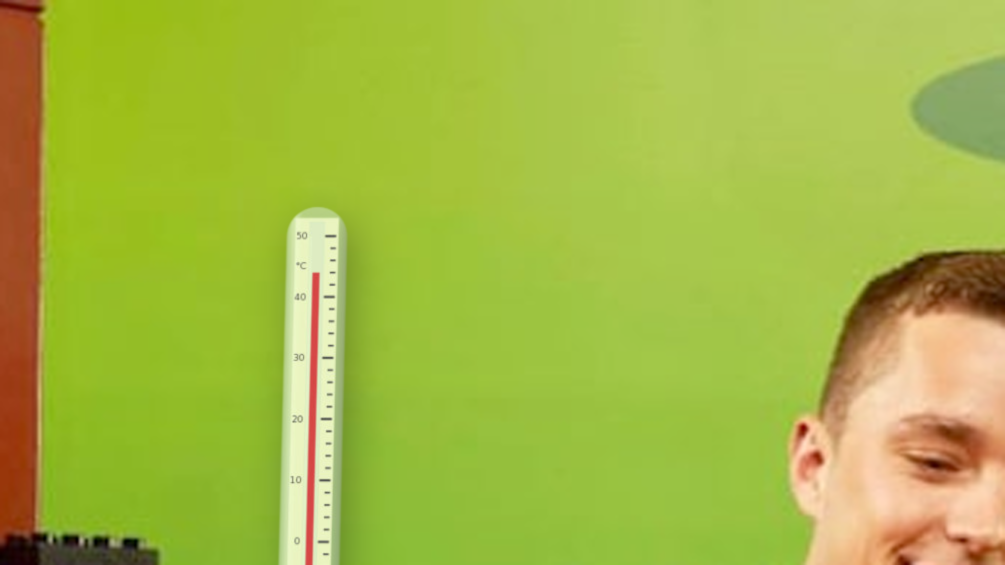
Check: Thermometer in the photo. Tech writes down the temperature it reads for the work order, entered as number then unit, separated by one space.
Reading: 44 °C
